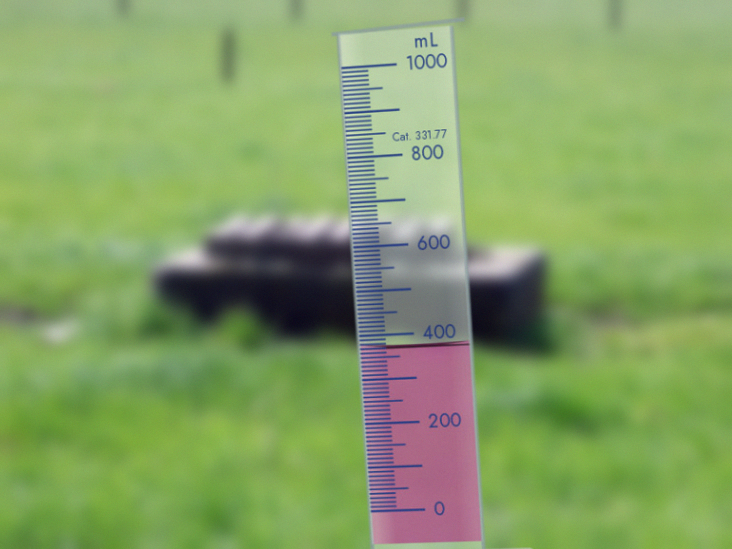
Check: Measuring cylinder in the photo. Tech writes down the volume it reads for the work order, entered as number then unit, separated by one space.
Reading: 370 mL
